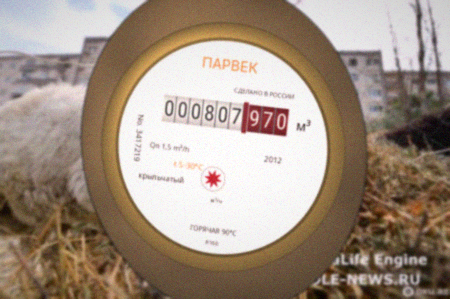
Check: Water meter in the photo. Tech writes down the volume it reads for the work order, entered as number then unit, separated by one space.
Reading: 807.970 m³
